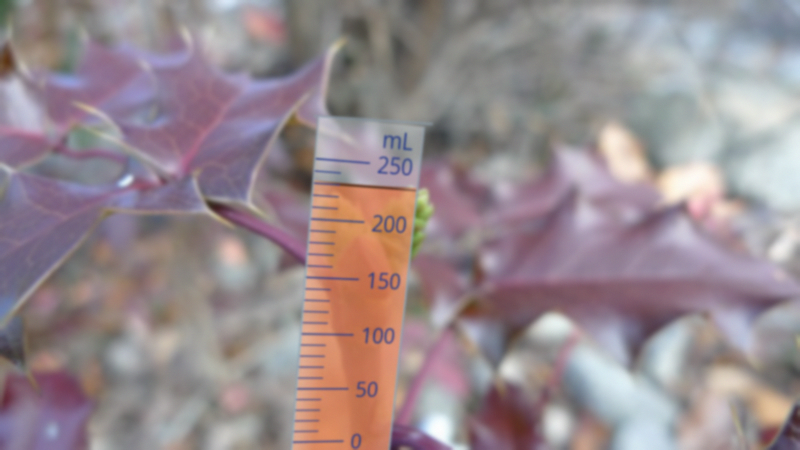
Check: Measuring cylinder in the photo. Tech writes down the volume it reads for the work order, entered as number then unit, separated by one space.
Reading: 230 mL
